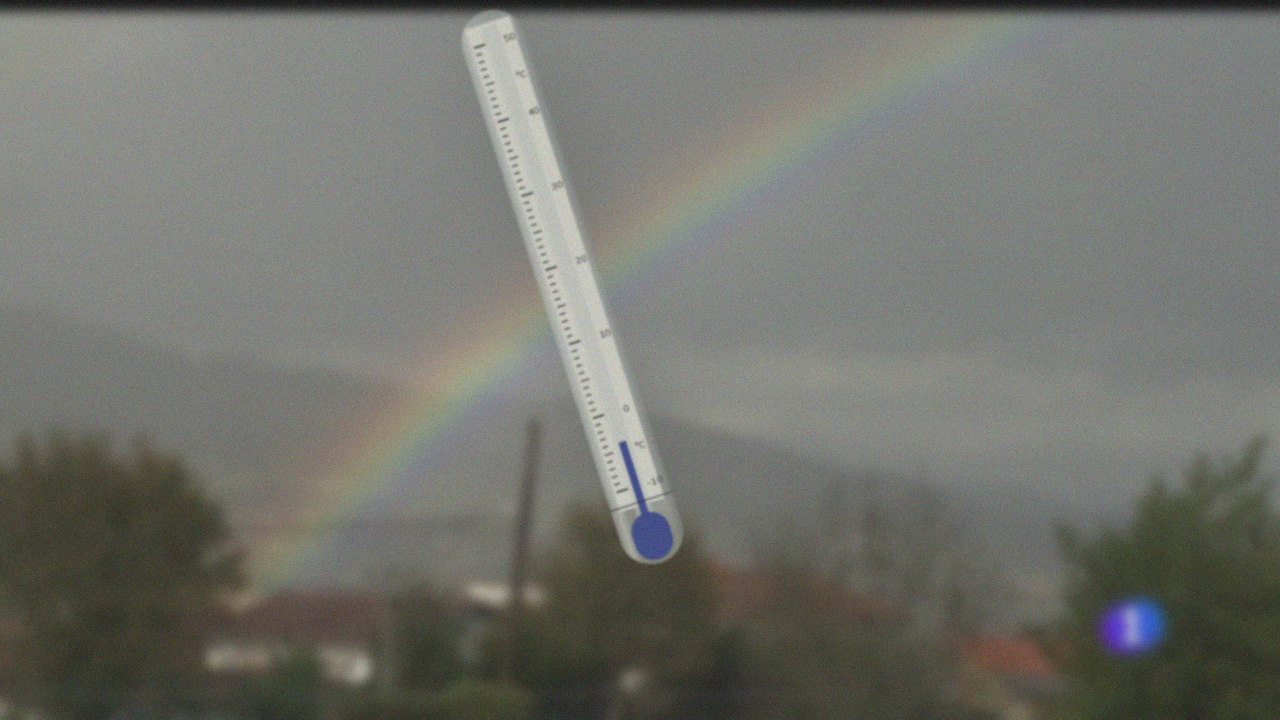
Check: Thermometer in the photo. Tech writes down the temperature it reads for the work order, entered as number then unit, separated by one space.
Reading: -4 °C
